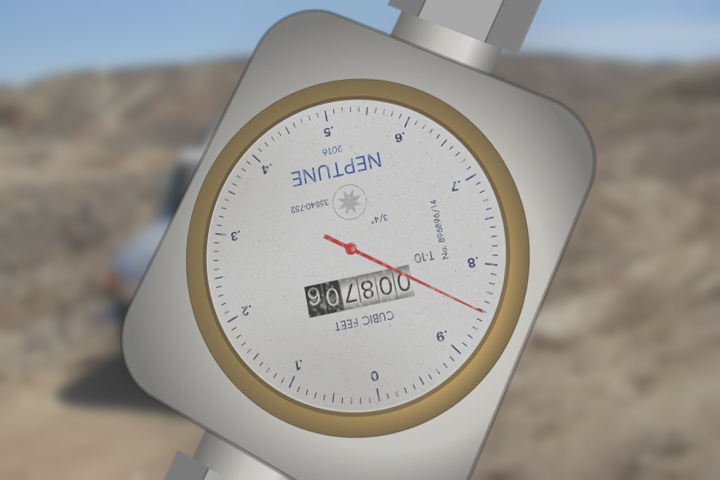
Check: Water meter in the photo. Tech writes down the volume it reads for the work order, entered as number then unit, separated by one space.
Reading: 8705.85 ft³
